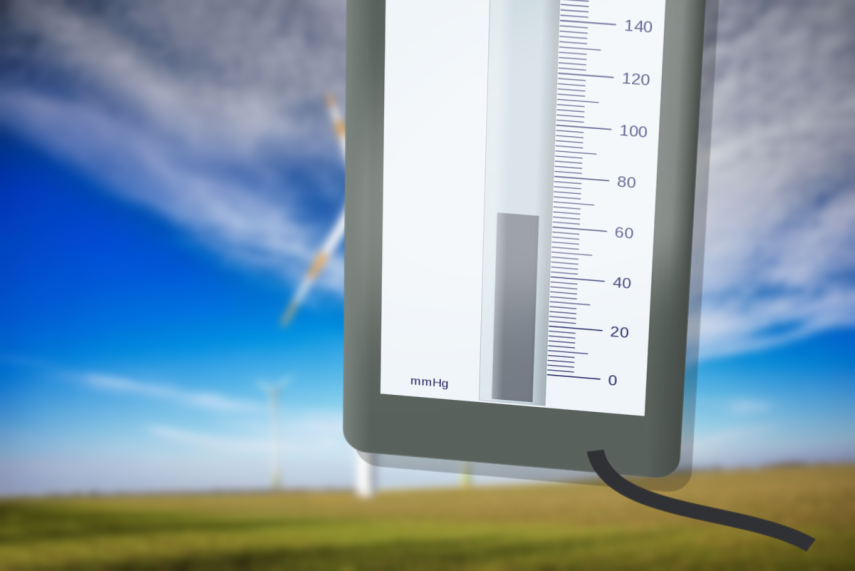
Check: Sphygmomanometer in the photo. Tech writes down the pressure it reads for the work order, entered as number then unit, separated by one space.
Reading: 64 mmHg
